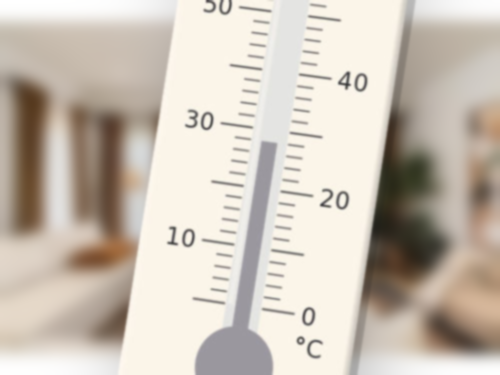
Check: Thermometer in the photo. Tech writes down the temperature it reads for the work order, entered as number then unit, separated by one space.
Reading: 28 °C
